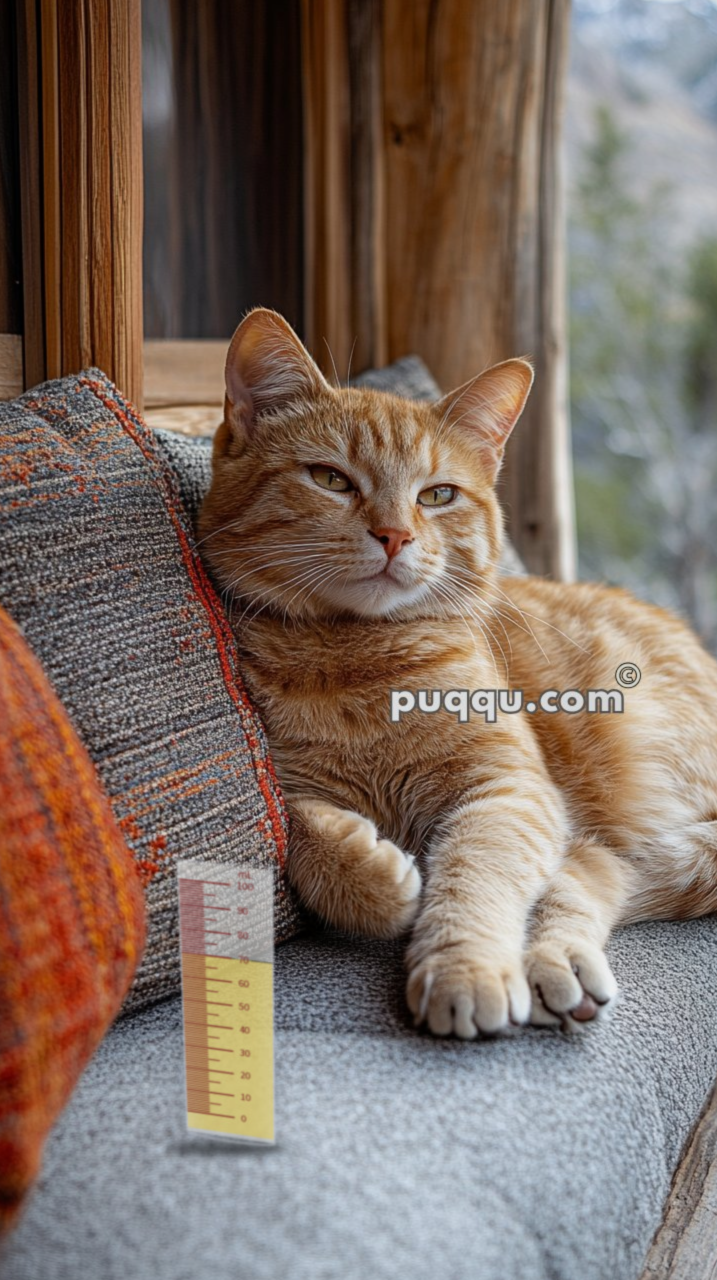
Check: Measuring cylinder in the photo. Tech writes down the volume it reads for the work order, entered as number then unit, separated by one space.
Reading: 70 mL
